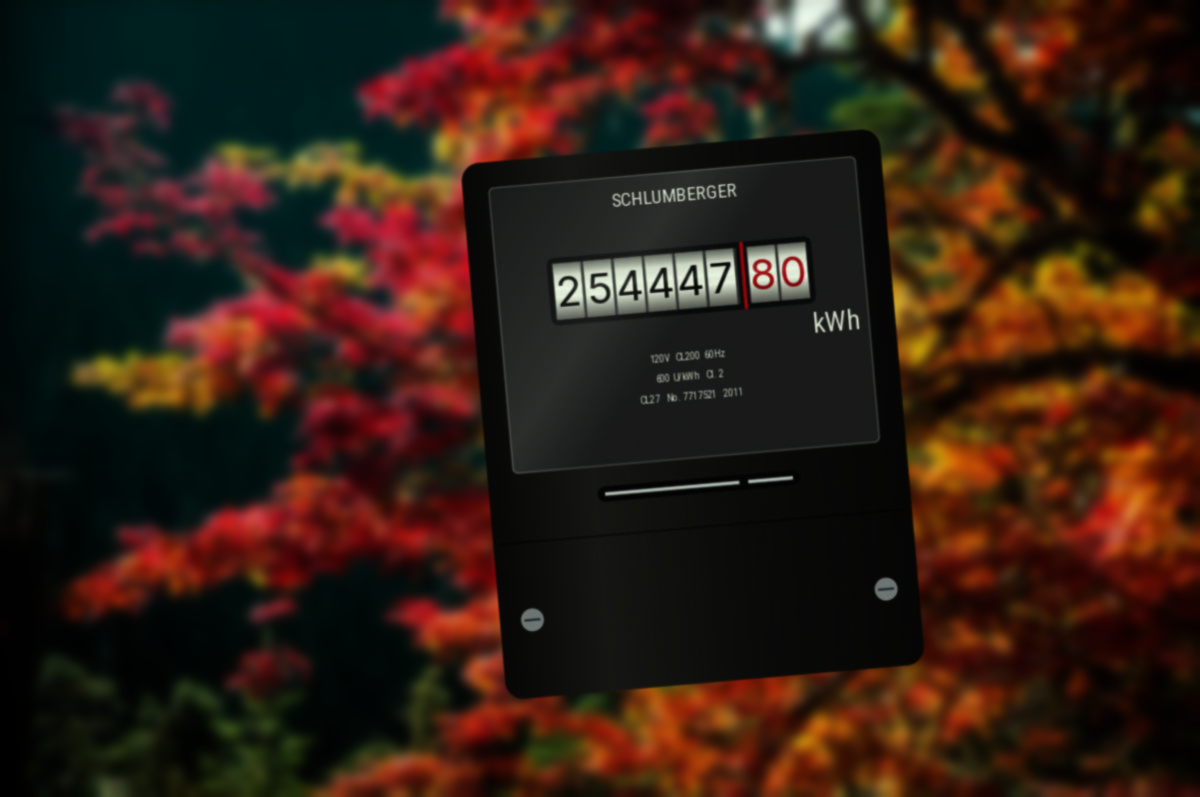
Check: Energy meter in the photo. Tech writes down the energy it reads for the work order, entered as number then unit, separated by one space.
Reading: 254447.80 kWh
